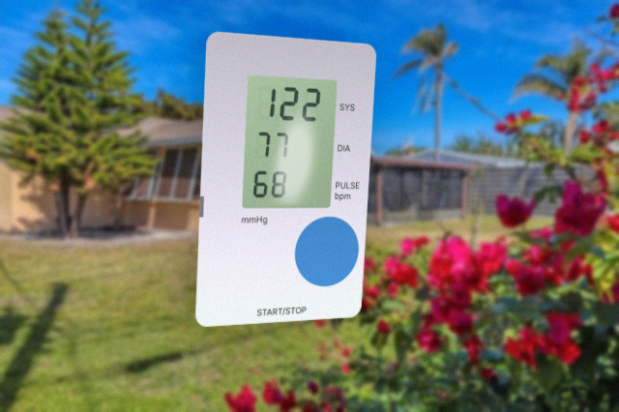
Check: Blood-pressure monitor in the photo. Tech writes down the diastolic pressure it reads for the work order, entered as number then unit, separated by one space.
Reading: 77 mmHg
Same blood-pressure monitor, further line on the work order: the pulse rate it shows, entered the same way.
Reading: 68 bpm
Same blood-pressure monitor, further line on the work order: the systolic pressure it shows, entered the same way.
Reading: 122 mmHg
